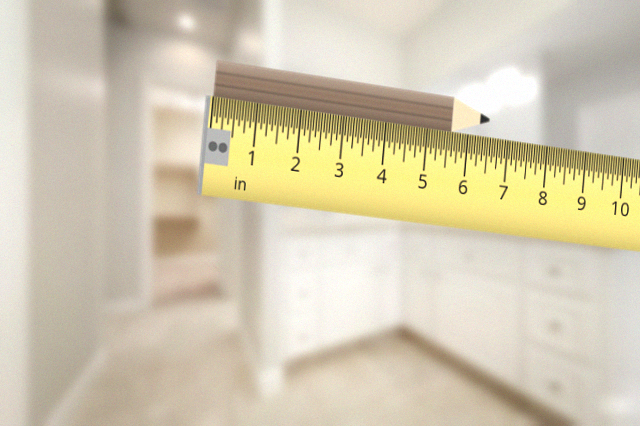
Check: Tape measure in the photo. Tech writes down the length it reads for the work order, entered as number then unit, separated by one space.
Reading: 6.5 in
